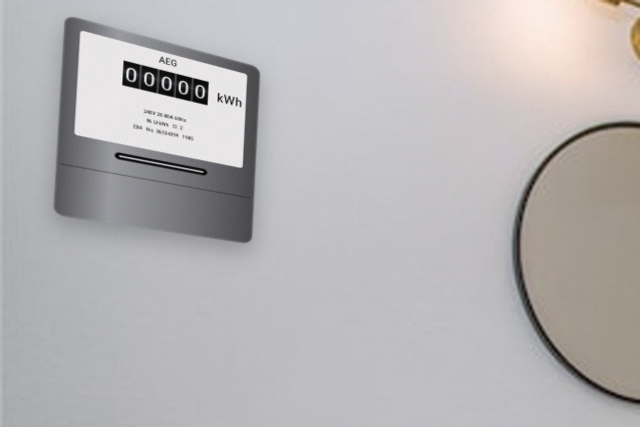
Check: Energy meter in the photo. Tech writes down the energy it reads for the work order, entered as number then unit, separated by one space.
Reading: 0 kWh
